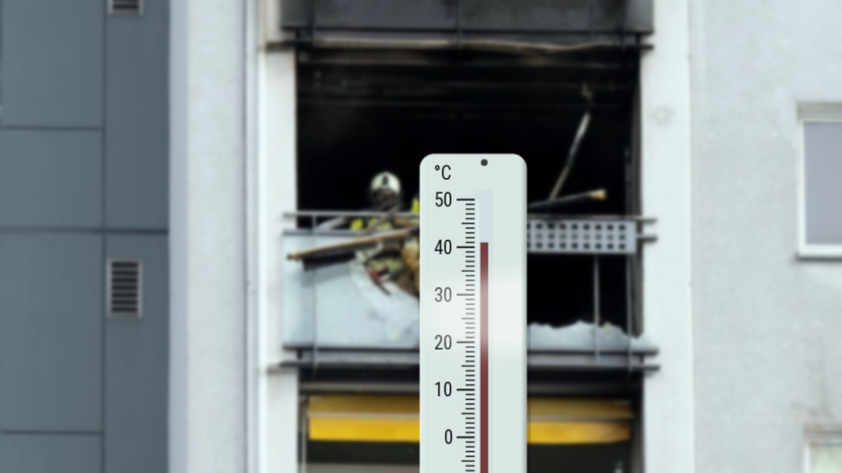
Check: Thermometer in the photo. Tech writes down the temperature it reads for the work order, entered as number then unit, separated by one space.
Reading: 41 °C
